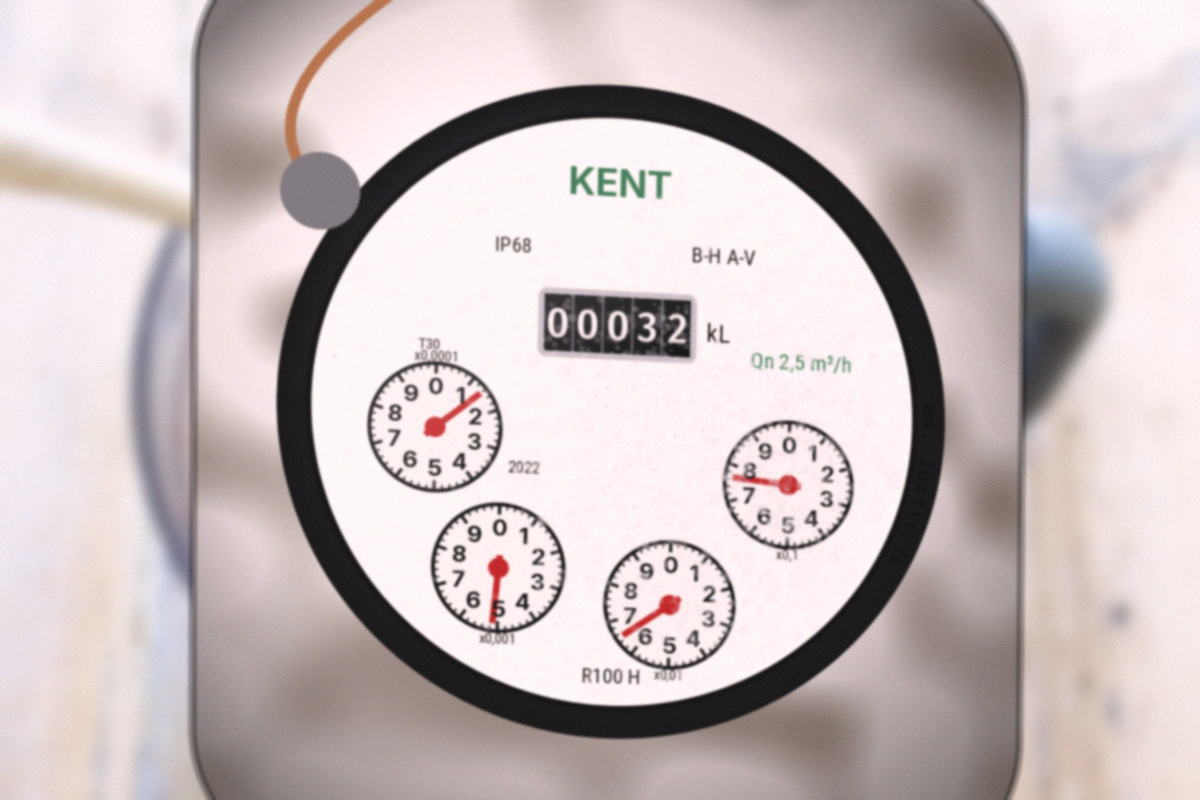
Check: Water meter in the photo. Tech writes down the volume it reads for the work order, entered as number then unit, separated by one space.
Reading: 32.7651 kL
